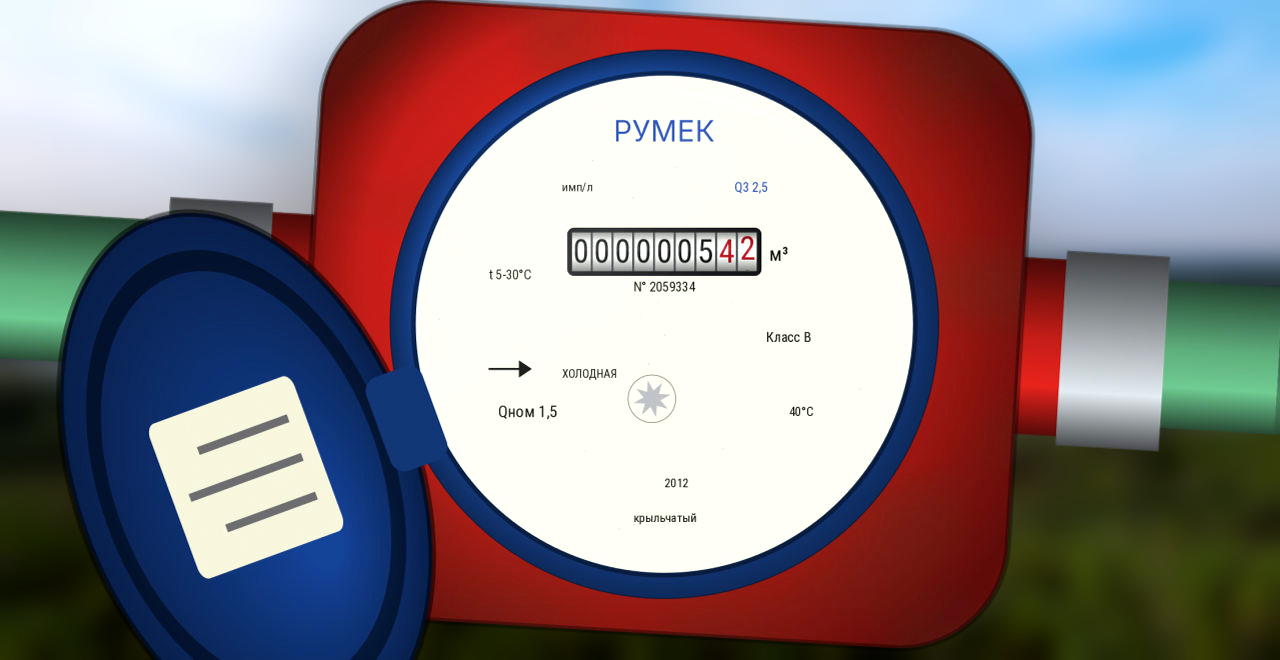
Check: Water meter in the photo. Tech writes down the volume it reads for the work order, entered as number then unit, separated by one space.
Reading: 5.42 m³
